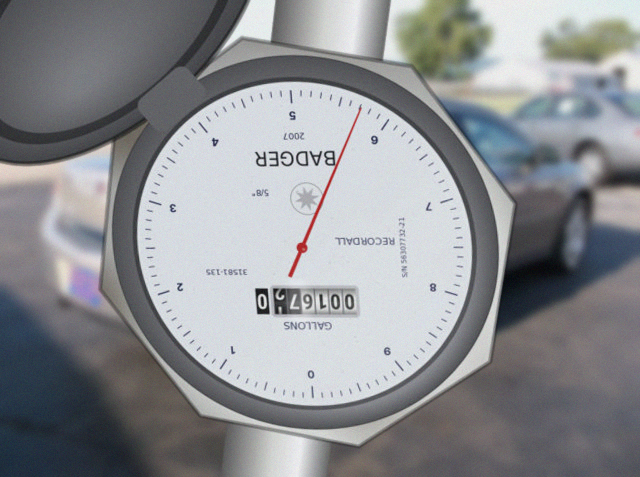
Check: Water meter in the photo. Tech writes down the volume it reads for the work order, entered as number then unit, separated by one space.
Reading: 16715.7 gal
